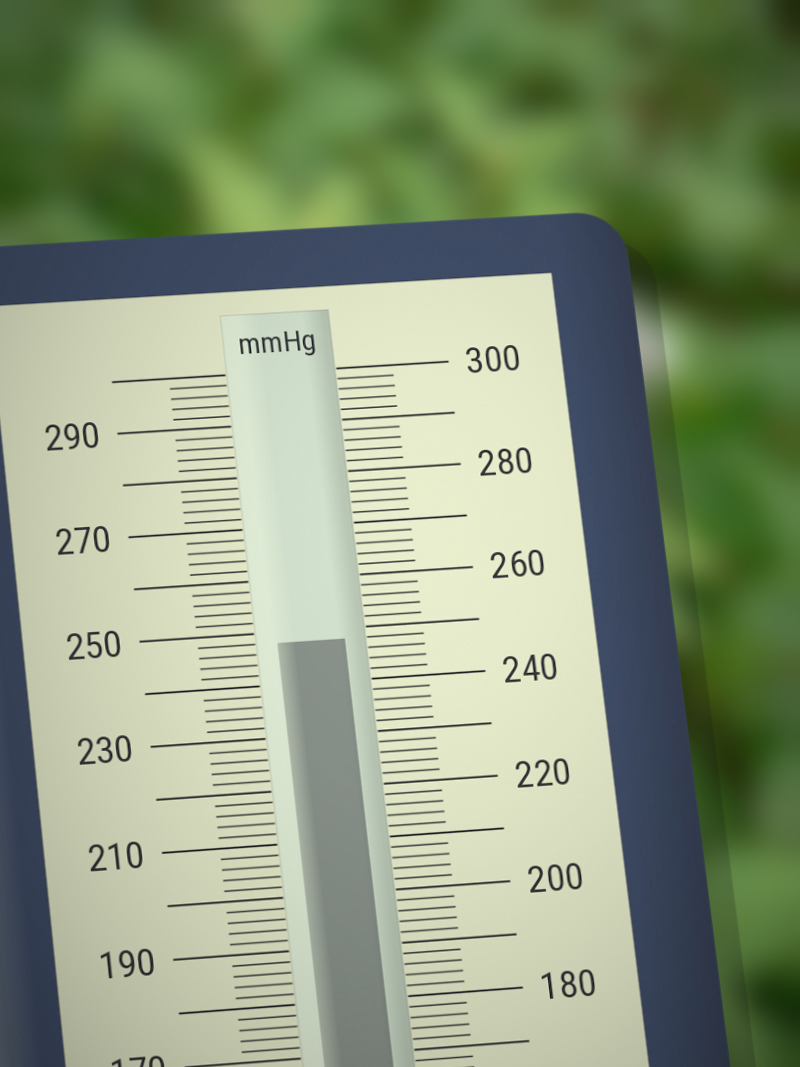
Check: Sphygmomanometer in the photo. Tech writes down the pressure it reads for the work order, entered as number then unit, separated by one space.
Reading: 248 mmHg
